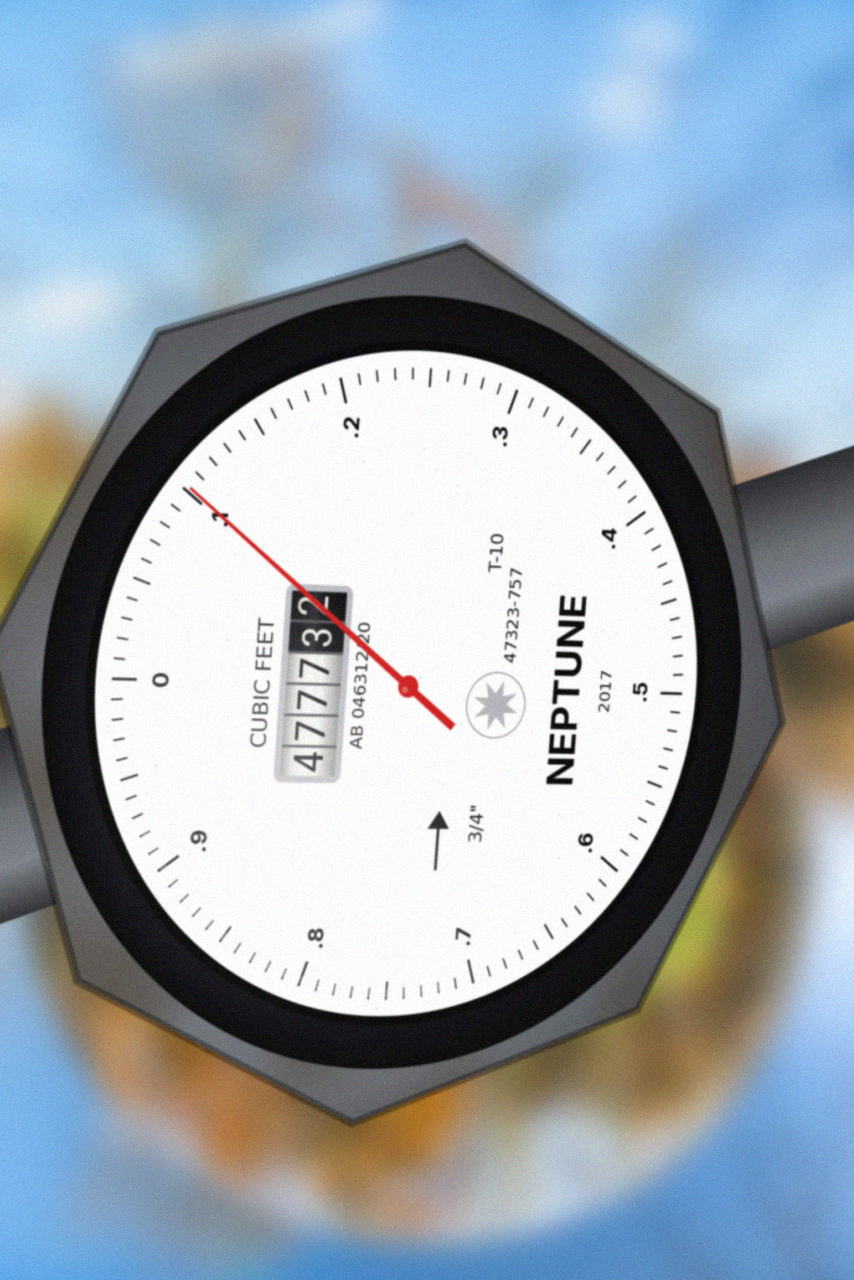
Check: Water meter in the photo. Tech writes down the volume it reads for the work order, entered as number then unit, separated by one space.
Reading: 477732.10 ft³
